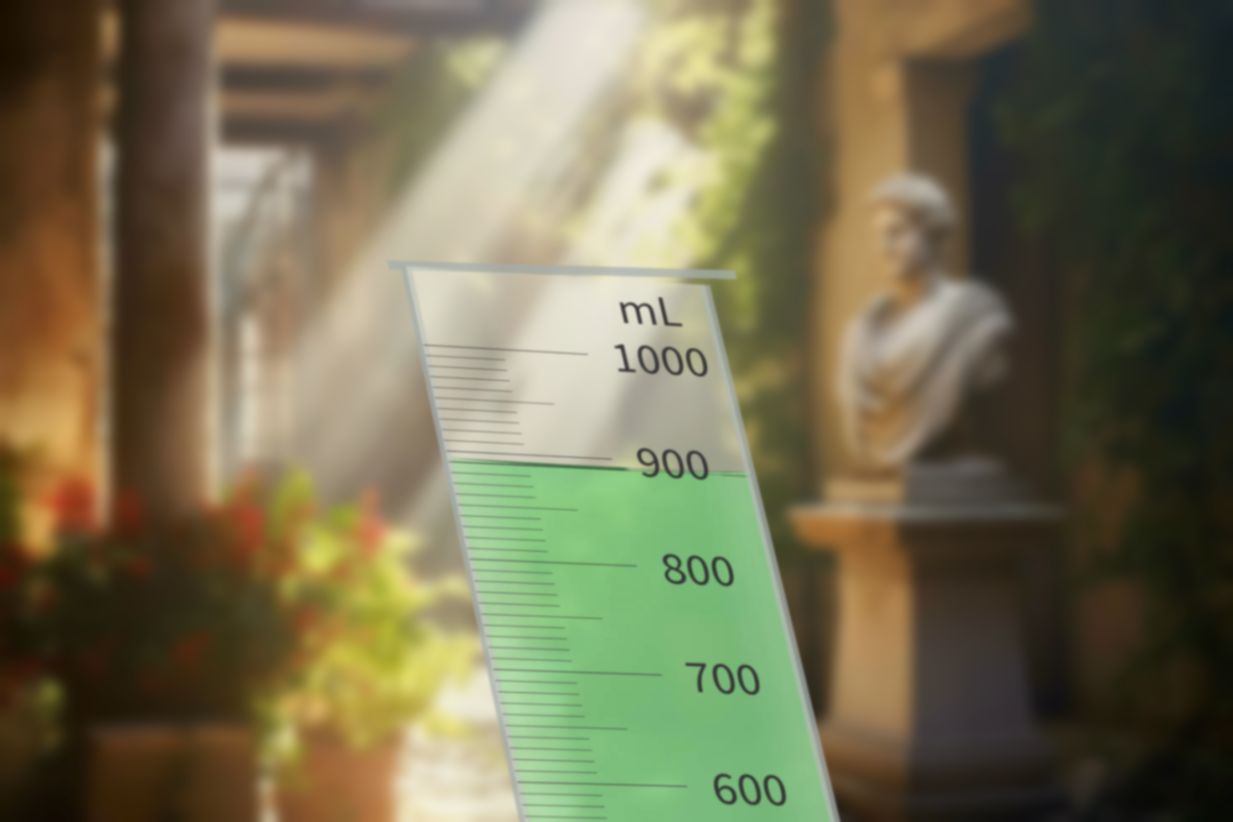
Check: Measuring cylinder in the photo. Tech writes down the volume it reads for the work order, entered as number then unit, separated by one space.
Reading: 890 mL
